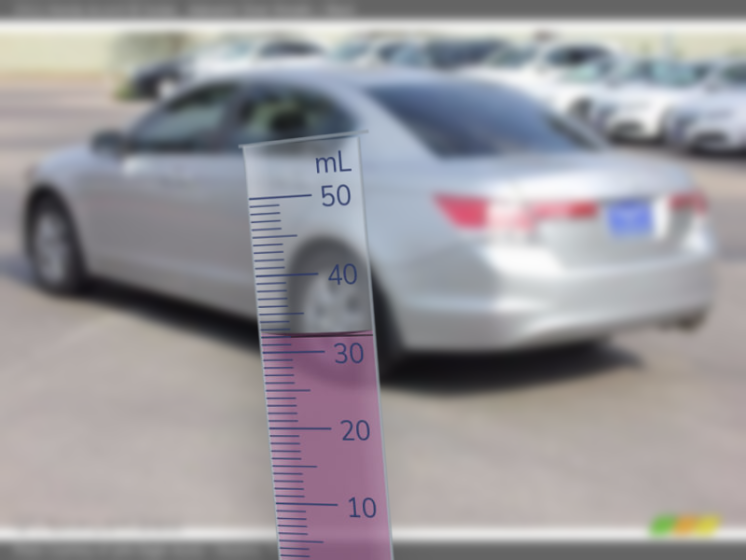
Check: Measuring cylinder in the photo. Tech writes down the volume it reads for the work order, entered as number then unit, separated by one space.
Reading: 32 mL
